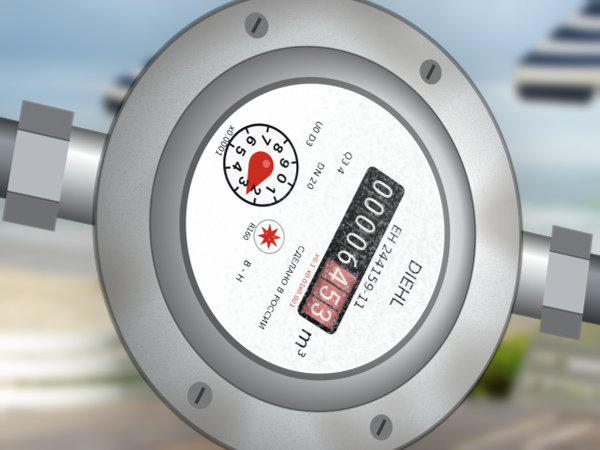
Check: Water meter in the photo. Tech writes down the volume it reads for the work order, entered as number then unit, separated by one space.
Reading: 6.4532 m³
